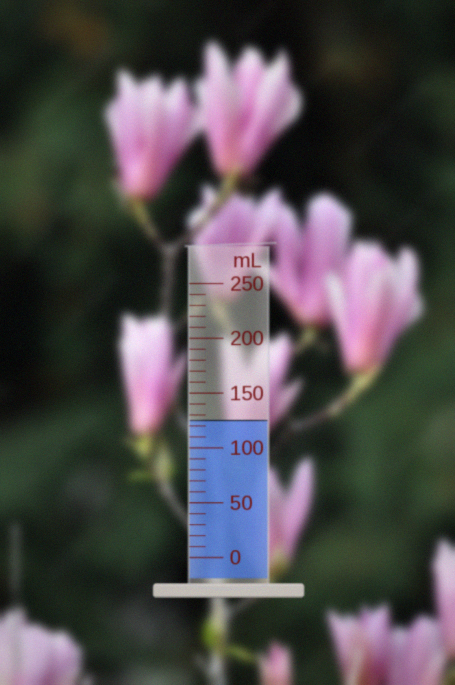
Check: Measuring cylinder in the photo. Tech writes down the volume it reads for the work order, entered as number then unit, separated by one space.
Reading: 125 mL
